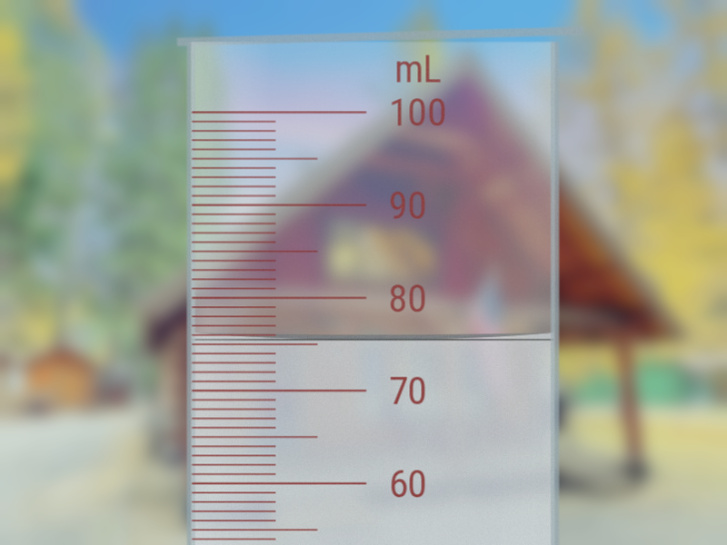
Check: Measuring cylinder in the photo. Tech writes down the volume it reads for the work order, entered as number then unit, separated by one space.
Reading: 75.5 mL
